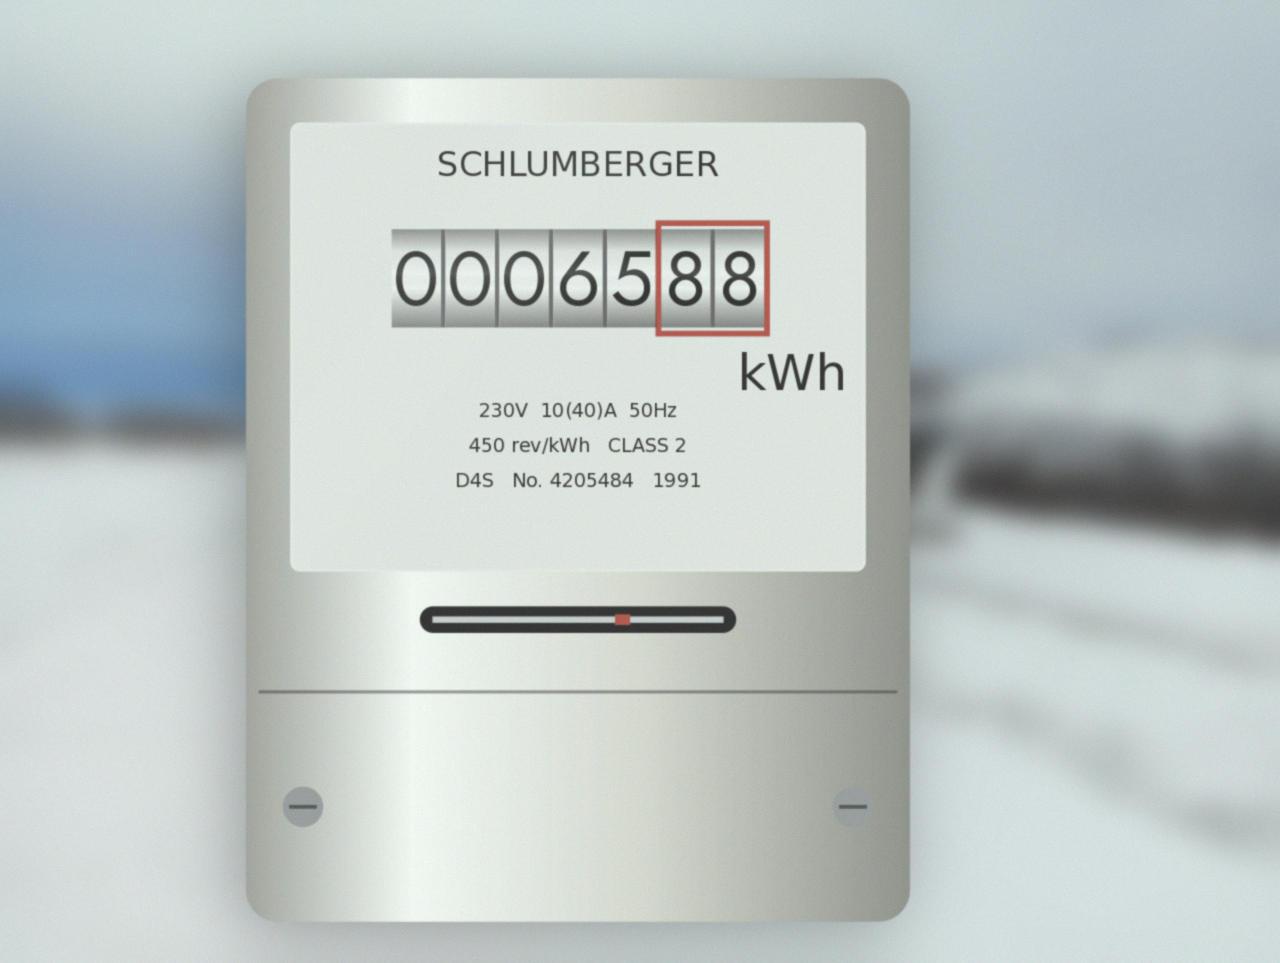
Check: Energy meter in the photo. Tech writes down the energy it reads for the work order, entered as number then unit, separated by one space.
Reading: 65.88 kWh
